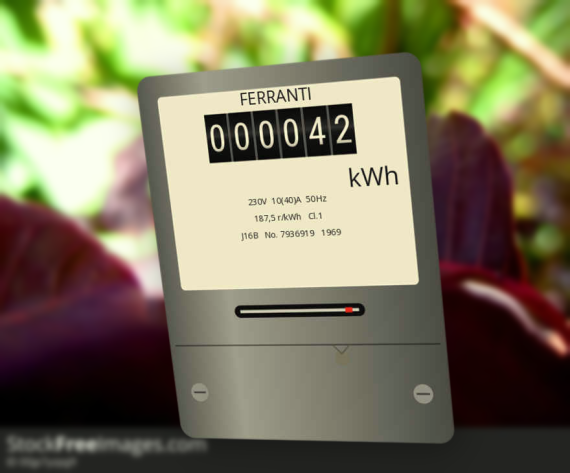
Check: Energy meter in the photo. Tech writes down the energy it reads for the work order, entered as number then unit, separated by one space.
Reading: 42 kWh
